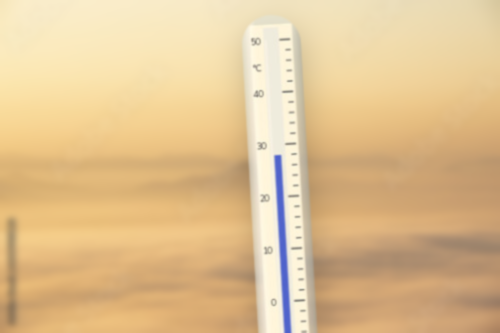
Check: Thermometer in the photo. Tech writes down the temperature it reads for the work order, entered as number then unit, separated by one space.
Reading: 28 °C
